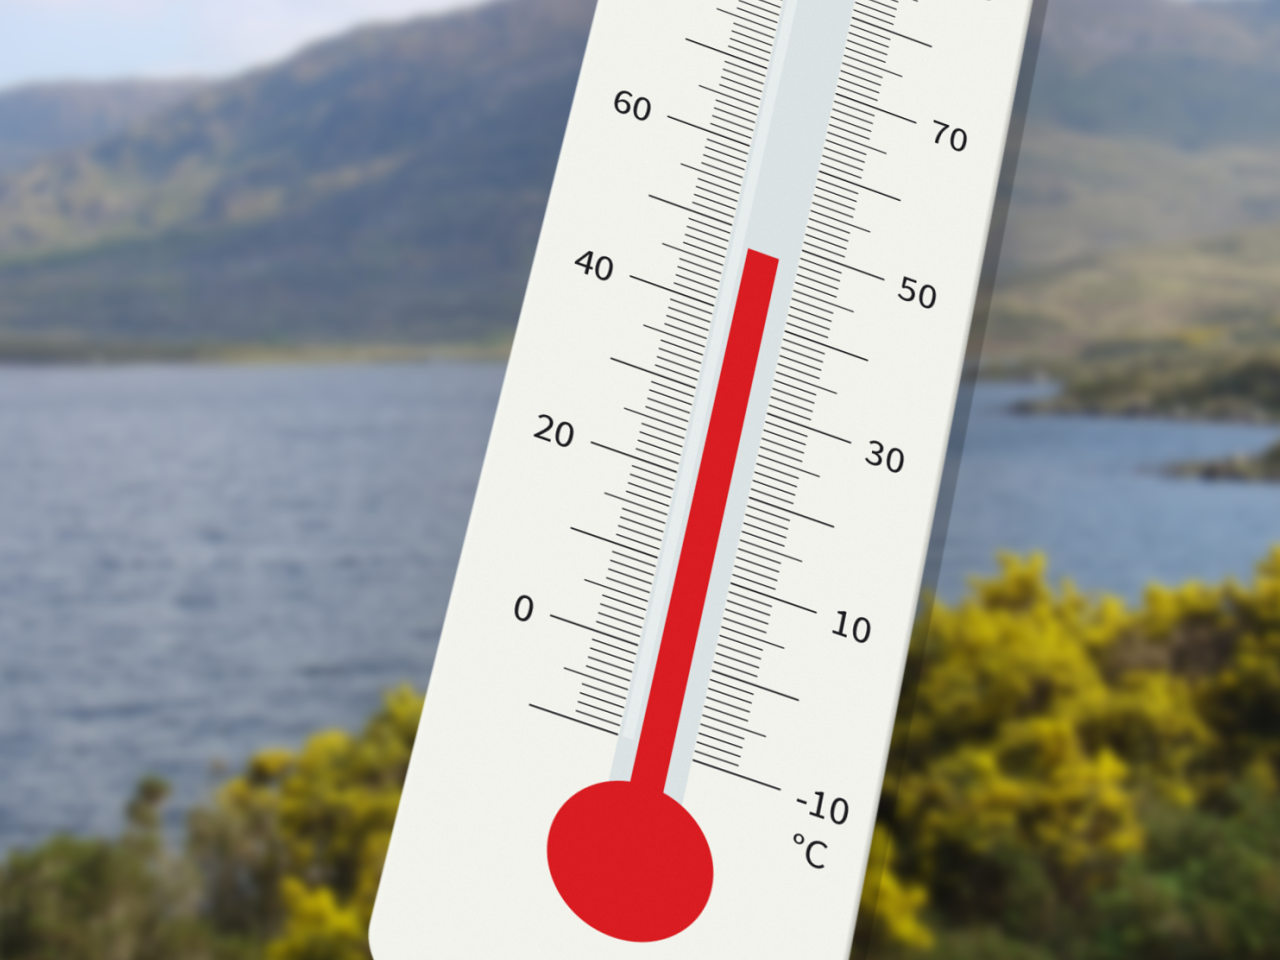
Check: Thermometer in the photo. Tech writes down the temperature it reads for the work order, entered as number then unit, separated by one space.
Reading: 48 °C
